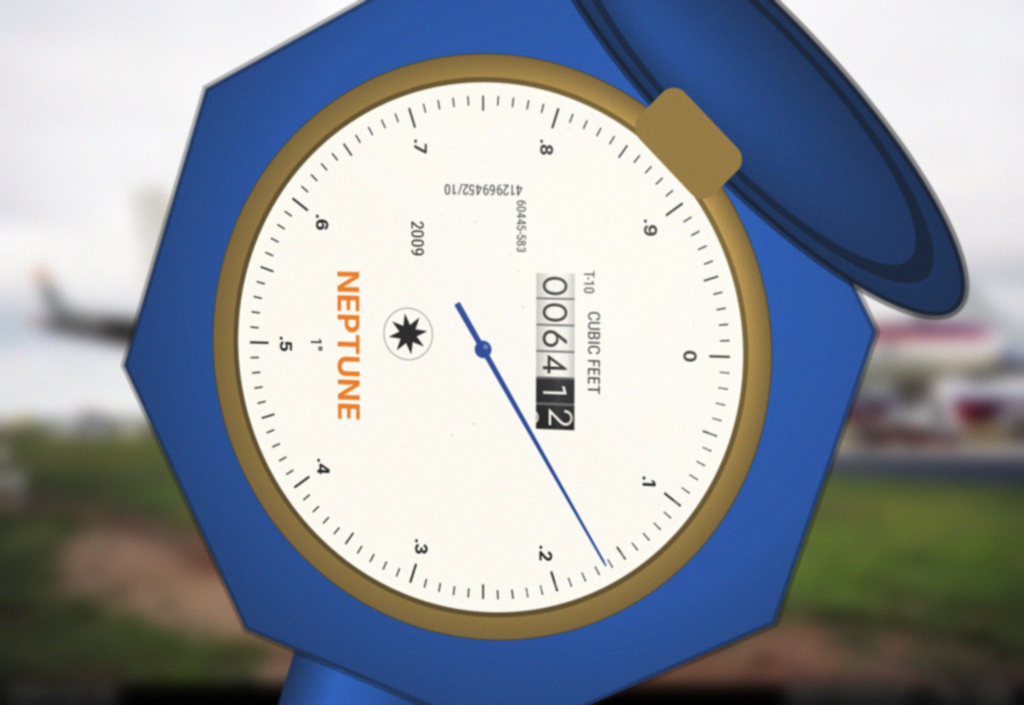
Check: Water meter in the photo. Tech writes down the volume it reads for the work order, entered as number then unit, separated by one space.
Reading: 6412.16 ft³
